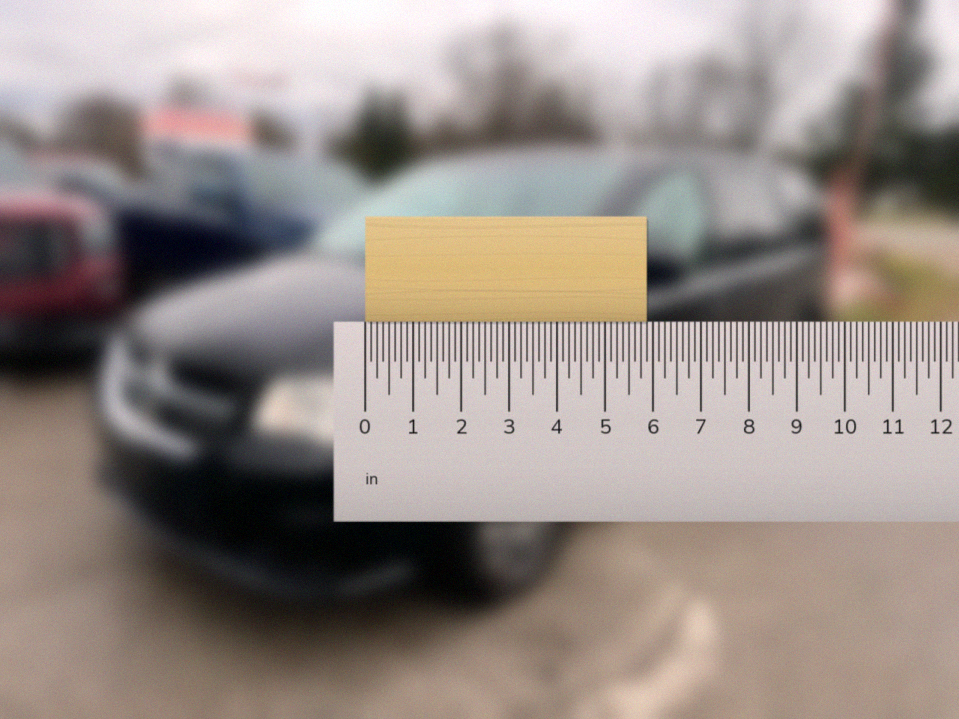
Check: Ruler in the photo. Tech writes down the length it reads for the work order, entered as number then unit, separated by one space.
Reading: 5.875 in
